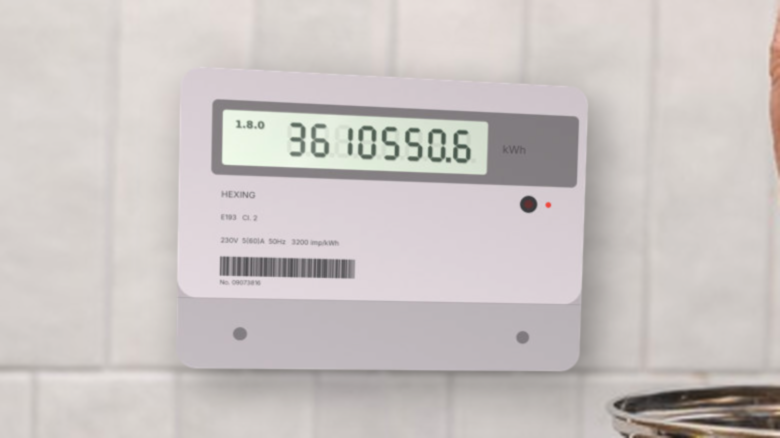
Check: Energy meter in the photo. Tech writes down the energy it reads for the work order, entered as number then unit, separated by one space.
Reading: 3610550.6 kWh
